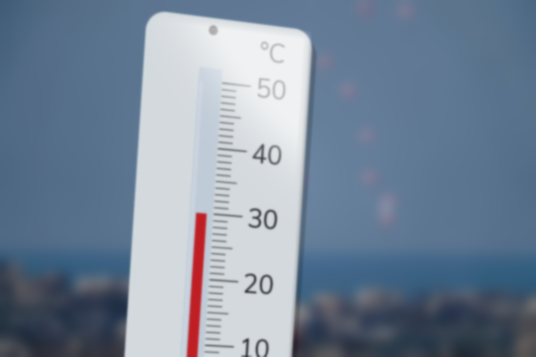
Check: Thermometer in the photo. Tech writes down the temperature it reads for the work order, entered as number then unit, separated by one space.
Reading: 30 °C
